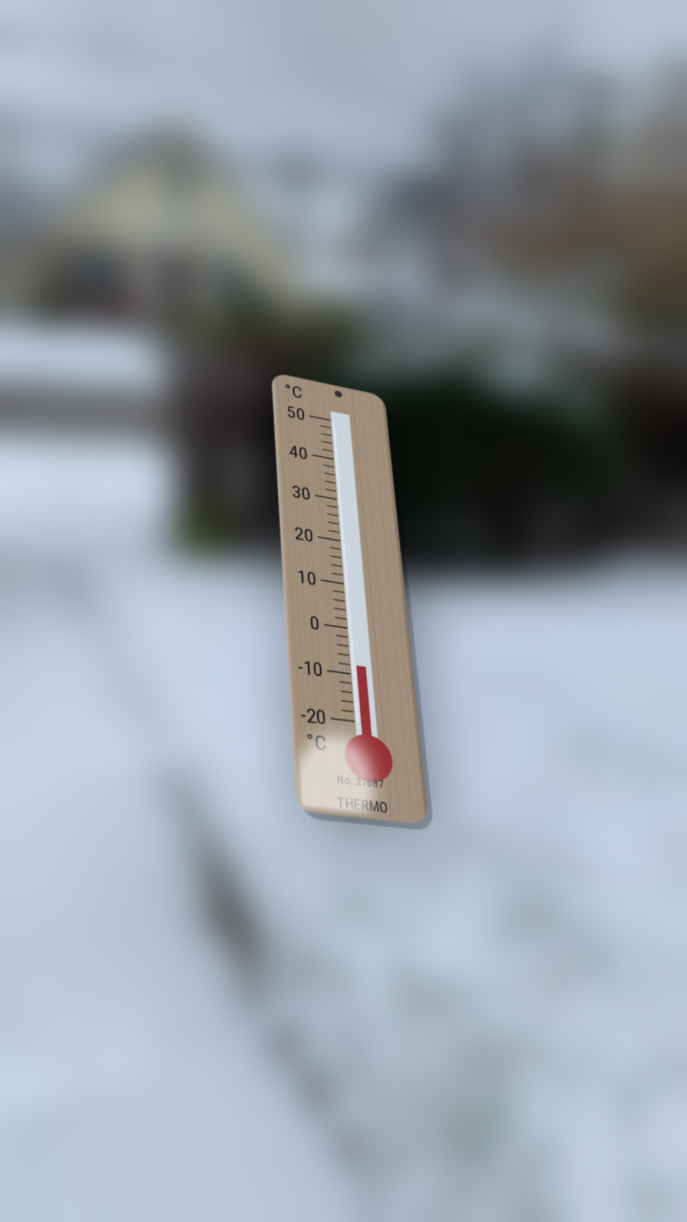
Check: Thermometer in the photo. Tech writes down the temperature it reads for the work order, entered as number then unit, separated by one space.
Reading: -8 °C
